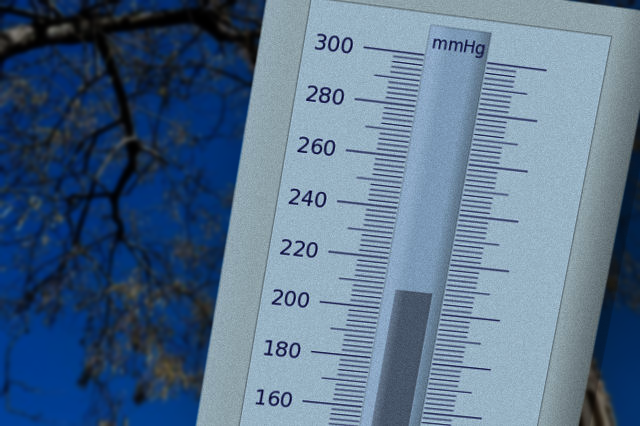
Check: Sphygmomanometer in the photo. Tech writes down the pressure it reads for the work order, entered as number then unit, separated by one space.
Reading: 208 mmHg
